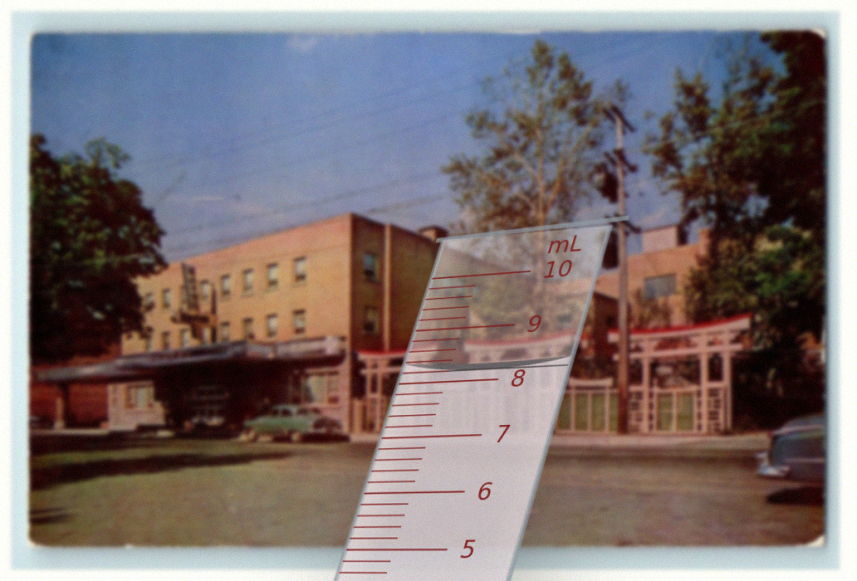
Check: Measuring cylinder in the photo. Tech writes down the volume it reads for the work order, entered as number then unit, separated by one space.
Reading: 8.2 mL
